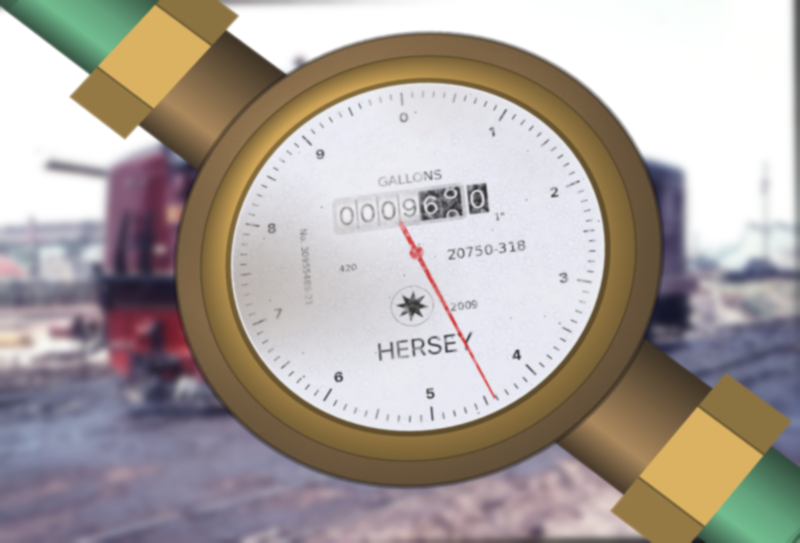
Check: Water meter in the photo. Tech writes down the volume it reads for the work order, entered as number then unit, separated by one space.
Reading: 9684.4 gal
